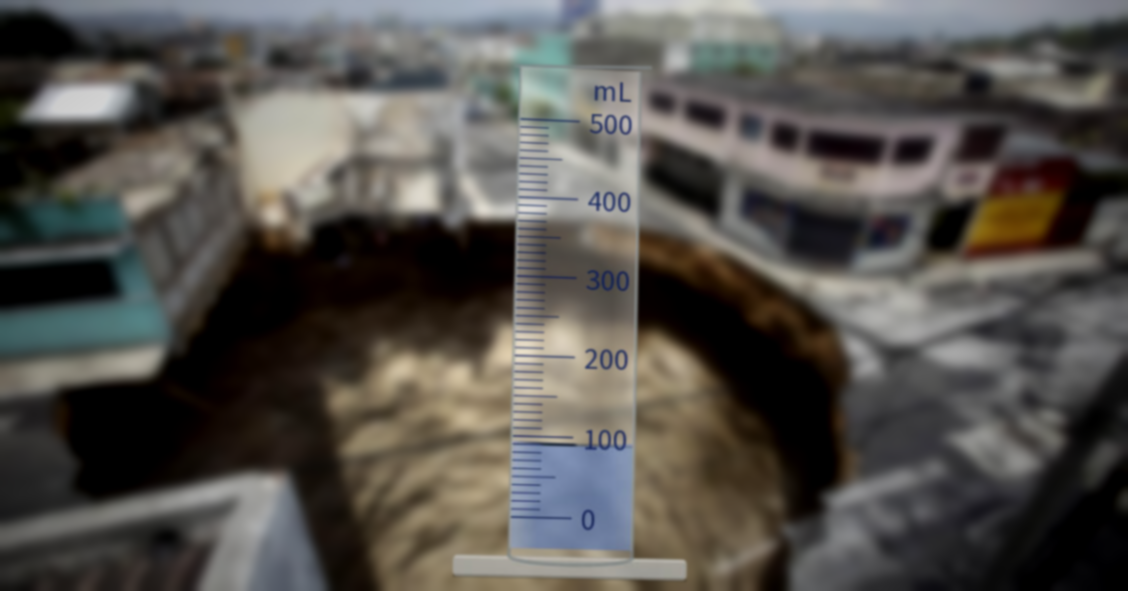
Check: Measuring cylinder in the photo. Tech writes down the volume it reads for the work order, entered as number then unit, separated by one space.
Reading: 90 mL
